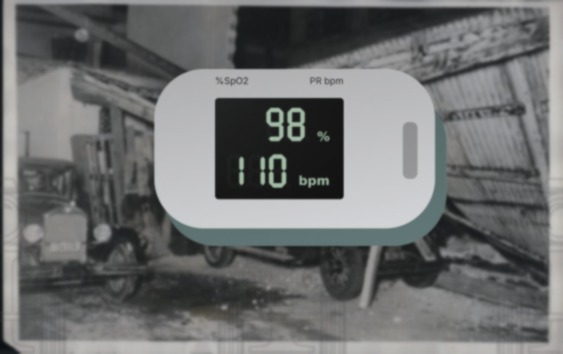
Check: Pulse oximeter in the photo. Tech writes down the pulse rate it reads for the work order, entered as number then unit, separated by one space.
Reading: 110 bpm
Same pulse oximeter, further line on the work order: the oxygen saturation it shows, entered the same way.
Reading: 98 %
